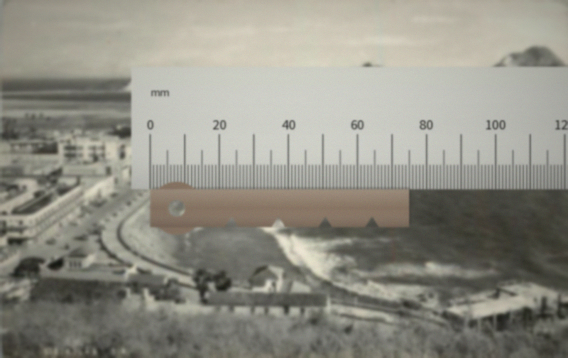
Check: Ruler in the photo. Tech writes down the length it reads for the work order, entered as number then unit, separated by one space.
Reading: 75 mm
